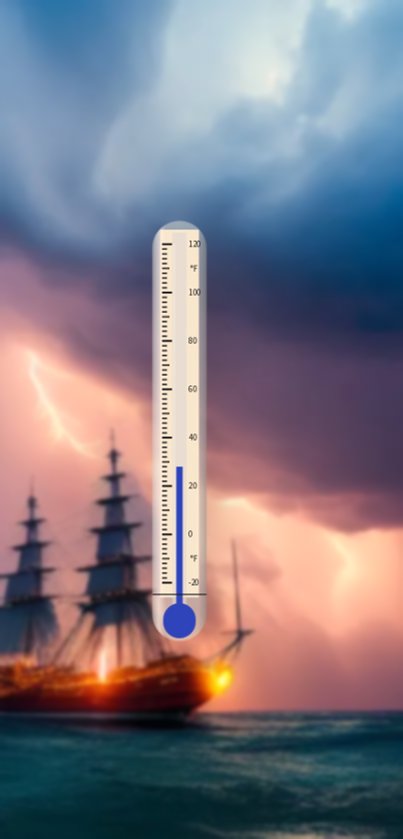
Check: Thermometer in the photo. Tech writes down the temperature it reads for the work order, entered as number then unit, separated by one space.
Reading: 28 °F
